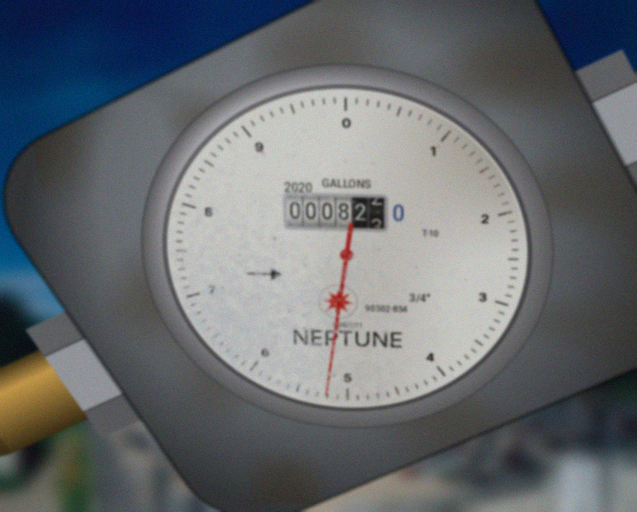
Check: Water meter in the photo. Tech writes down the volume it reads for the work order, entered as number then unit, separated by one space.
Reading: 8225.2 gal
